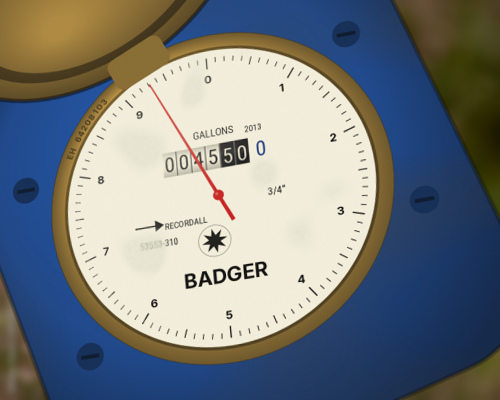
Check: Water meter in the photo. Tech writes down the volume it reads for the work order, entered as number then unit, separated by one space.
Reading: 45499.3 gal
